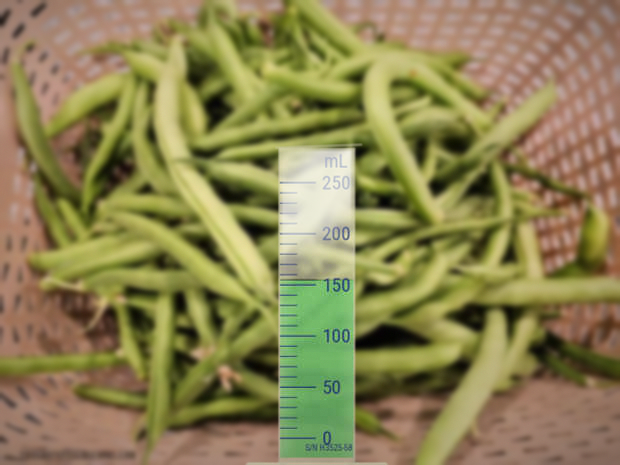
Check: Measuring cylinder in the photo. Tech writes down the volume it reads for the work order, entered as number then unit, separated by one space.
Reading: 155 mL
